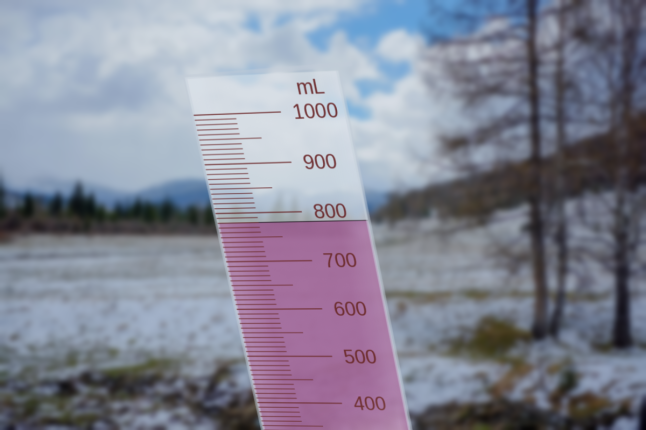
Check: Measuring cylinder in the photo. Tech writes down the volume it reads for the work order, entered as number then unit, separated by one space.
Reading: 780 mL
